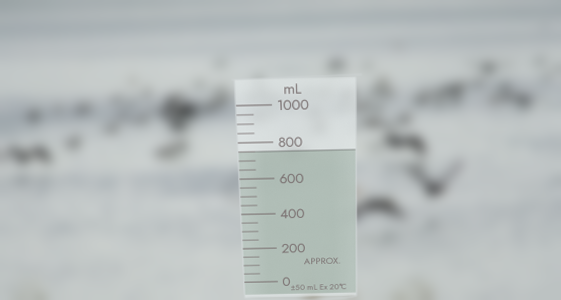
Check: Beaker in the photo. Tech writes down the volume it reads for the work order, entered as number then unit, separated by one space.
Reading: 750 mL
